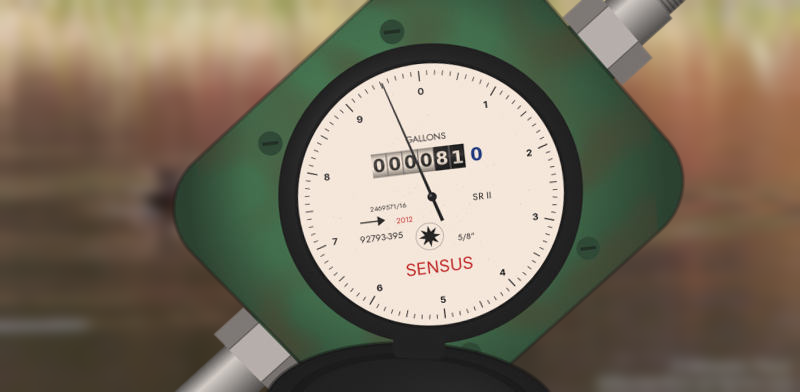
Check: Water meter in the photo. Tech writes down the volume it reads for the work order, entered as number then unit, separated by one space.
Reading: 809.5 gal
